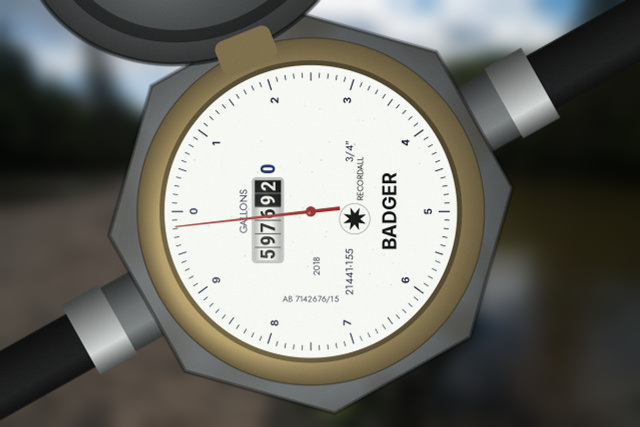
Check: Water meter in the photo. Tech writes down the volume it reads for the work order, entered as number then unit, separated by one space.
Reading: 5976919.8 gal
